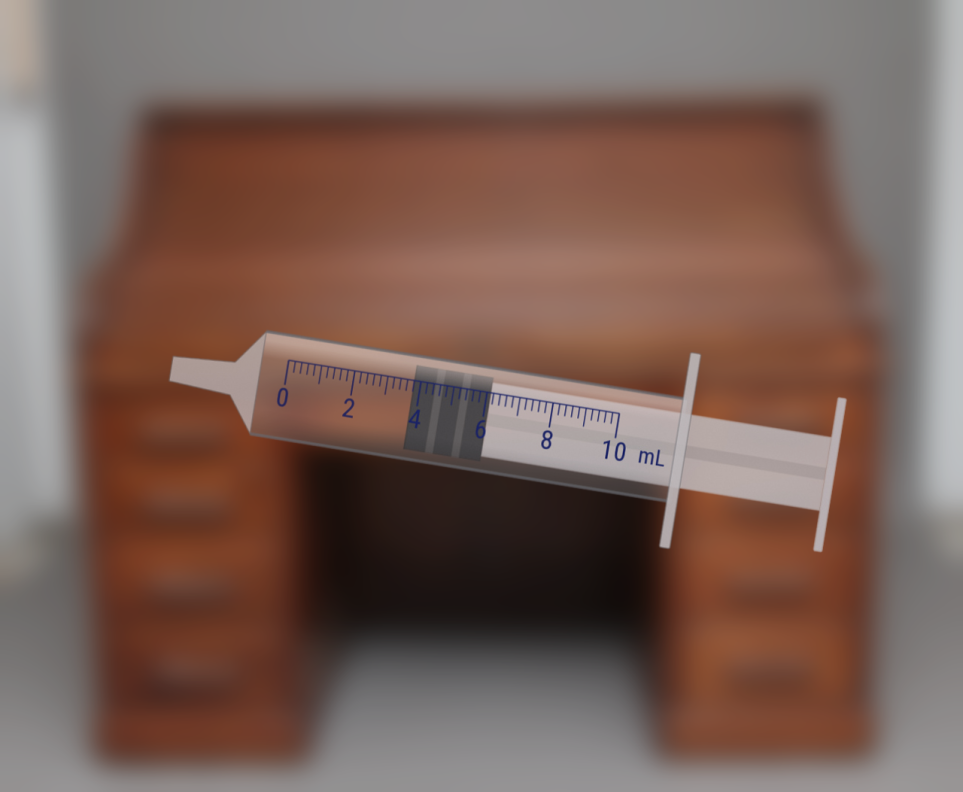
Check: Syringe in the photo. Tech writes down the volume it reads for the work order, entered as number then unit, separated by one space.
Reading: 3.8 mL
